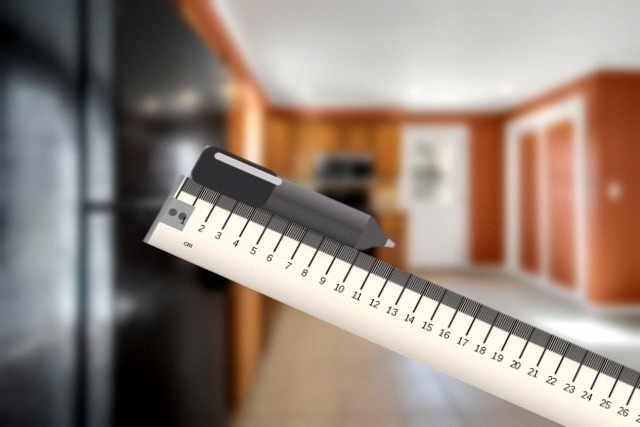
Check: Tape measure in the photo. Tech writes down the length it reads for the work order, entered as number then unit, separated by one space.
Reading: 11.5 cm
